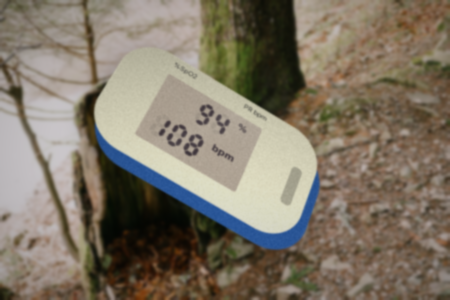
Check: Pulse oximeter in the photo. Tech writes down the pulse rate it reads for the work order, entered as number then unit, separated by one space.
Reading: 108 bpm
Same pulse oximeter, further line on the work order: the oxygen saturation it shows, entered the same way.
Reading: 94 %
